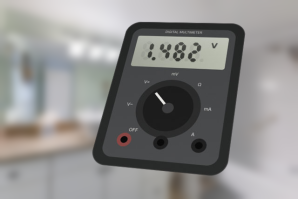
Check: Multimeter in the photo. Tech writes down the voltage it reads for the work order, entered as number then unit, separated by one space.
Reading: 1.482 V
